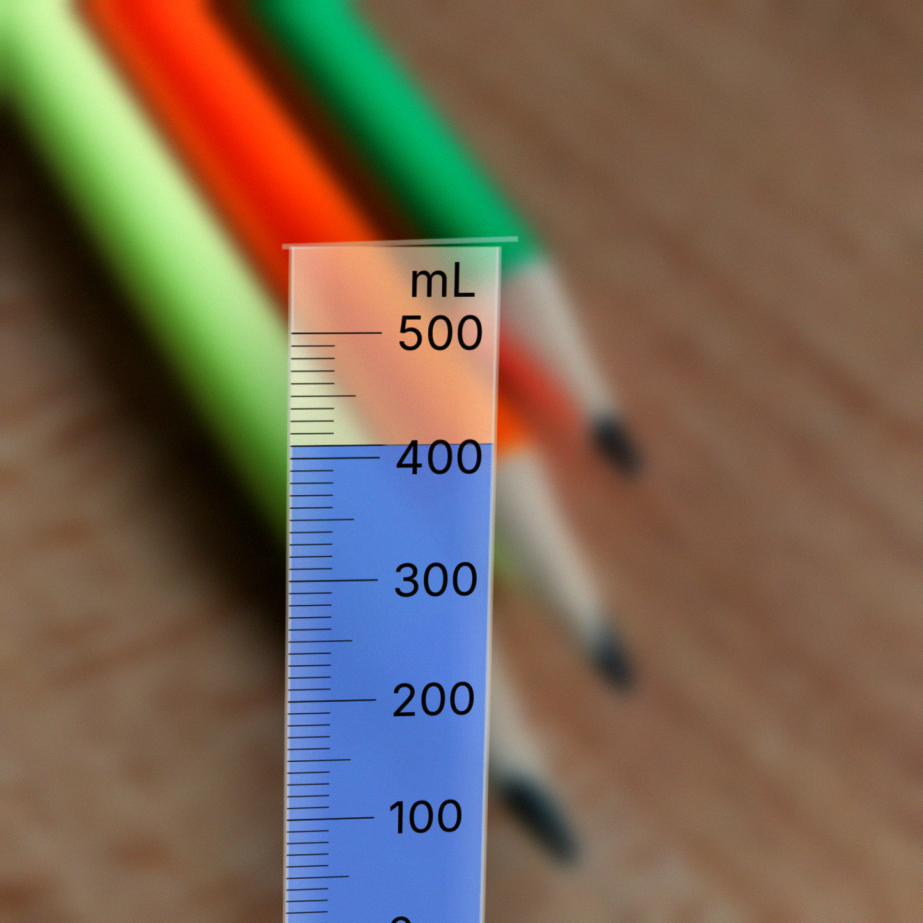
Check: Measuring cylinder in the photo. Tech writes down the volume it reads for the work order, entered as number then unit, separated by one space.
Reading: 410 mL
